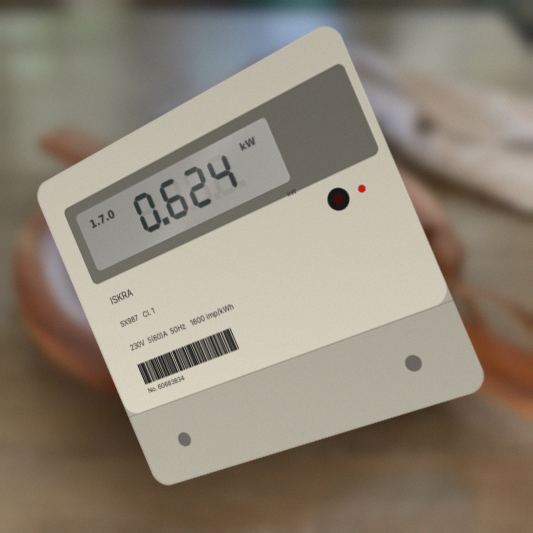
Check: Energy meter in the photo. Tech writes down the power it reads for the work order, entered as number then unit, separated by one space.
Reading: 0.624 kW
